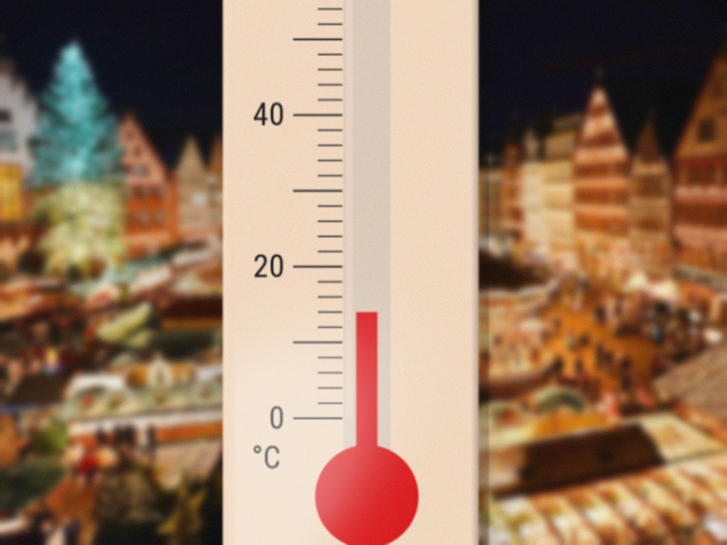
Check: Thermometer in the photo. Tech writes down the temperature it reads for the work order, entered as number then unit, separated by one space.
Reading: 14 °C
